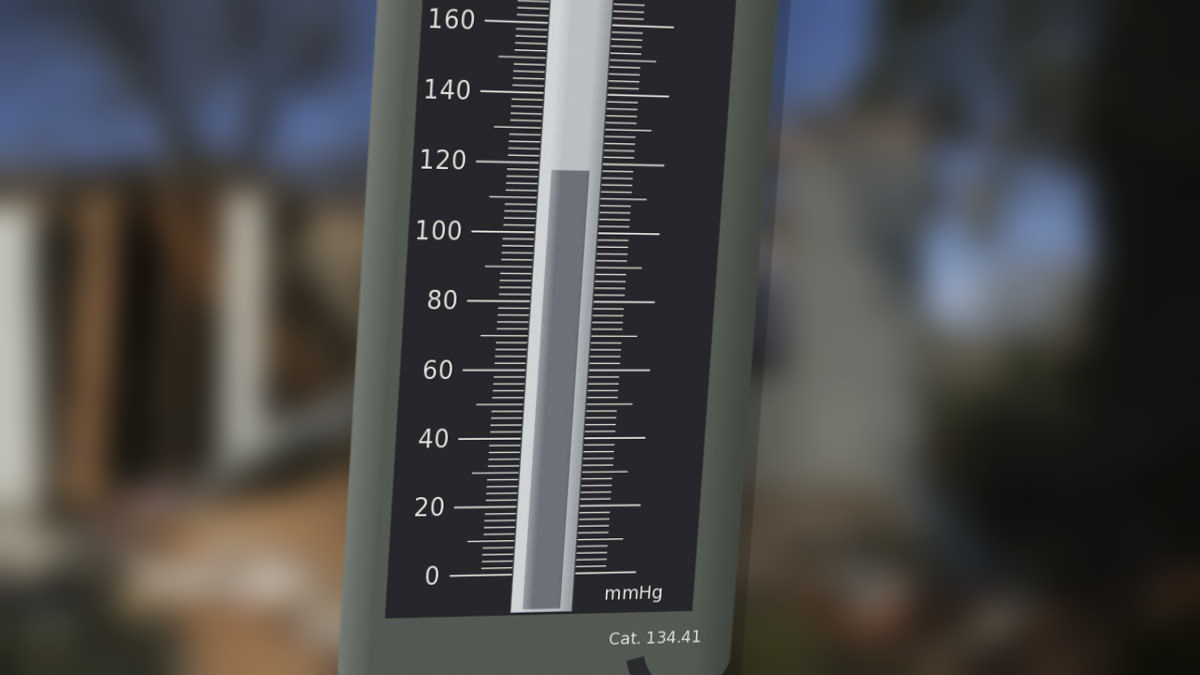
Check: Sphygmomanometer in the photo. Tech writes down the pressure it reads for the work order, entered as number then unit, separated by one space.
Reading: 118 mmHg
